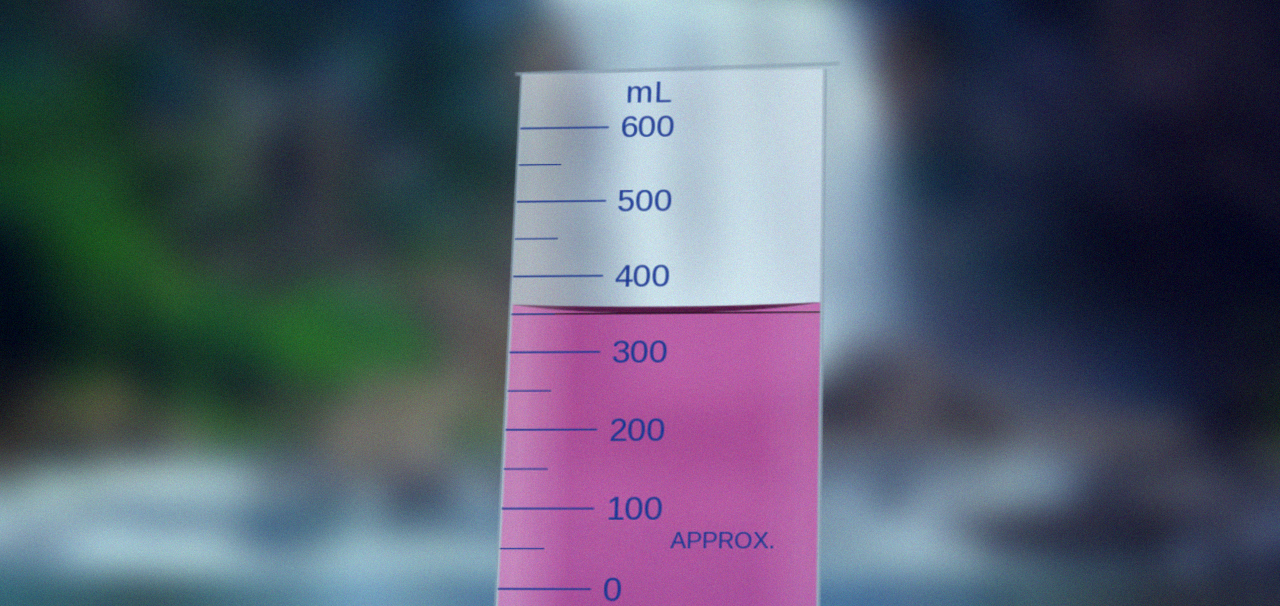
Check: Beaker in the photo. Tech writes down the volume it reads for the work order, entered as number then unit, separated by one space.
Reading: 350 mL
